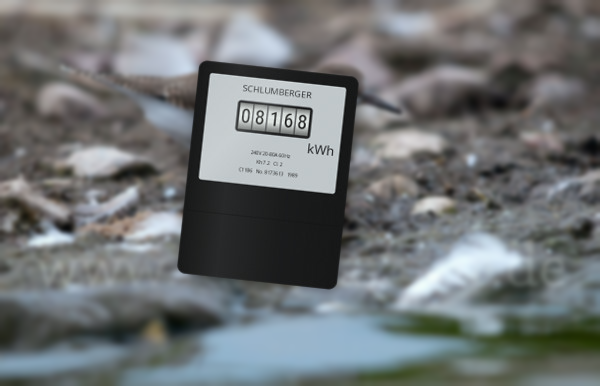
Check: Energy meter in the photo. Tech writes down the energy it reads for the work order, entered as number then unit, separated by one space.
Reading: 8168 kWh
